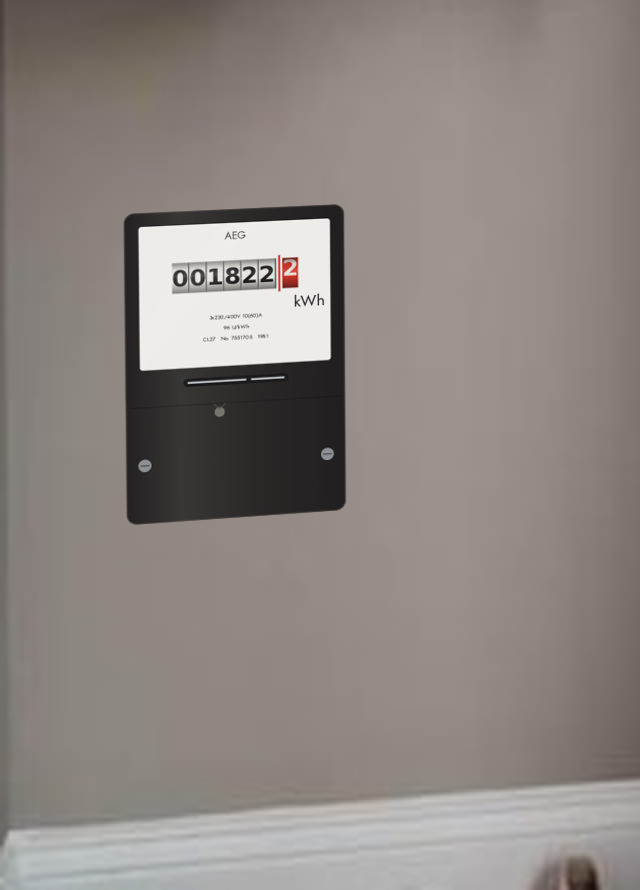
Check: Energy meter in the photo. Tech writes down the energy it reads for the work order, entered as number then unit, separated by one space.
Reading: 1822.2 kWh
